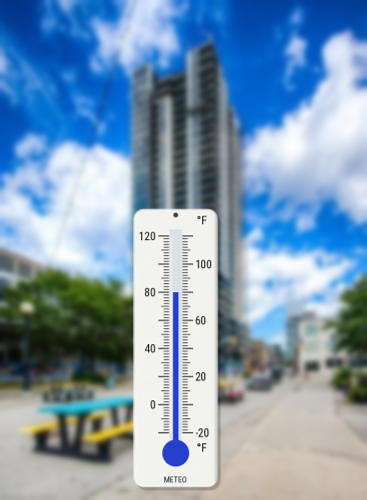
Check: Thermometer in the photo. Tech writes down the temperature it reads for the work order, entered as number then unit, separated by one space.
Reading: 80 °F
